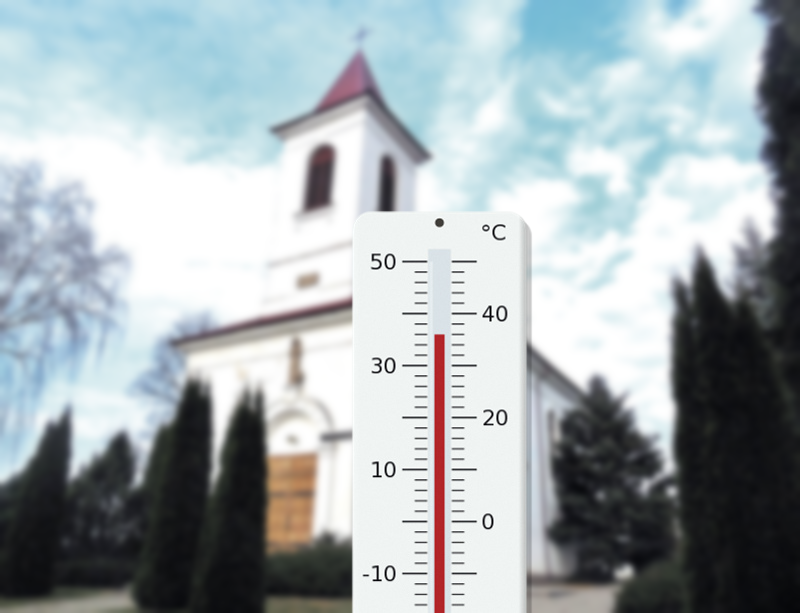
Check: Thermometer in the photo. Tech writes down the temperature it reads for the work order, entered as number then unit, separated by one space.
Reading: 36 °C
